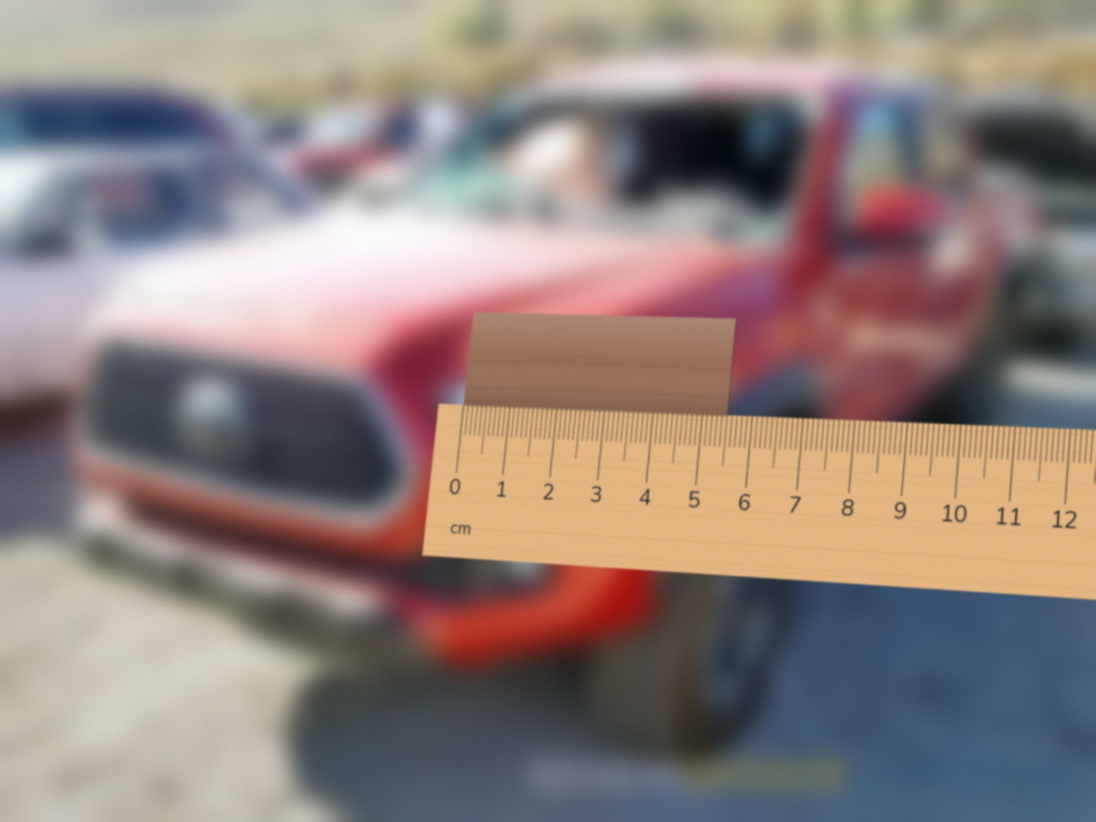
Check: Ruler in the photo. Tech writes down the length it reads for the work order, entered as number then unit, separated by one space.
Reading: 5.5 cm
